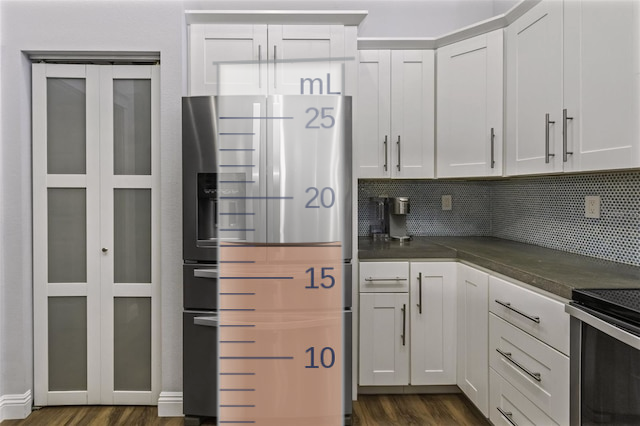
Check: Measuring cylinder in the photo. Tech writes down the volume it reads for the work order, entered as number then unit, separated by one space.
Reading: 17 mL
